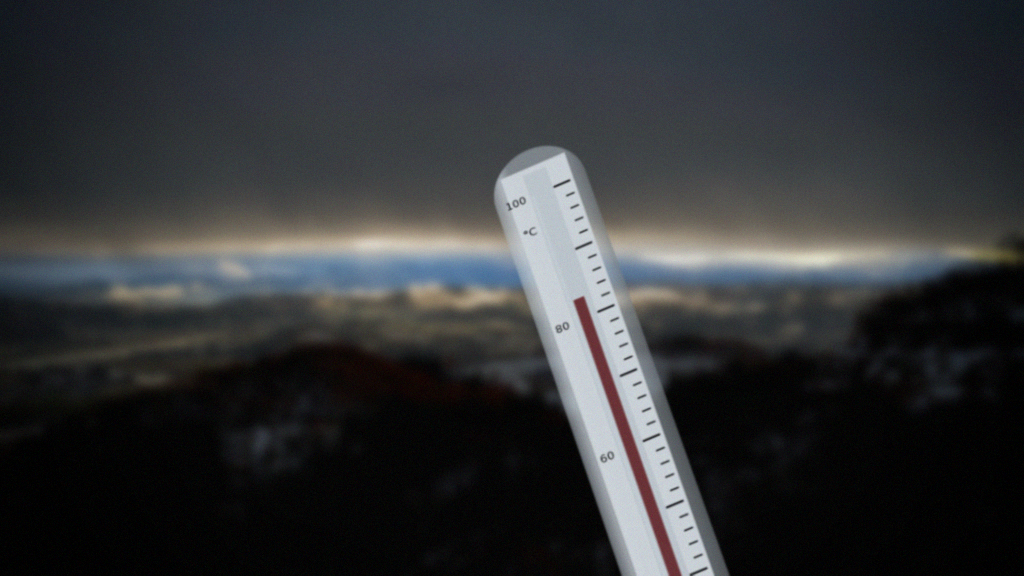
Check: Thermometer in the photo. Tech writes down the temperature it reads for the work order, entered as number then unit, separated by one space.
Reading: 83 °C
